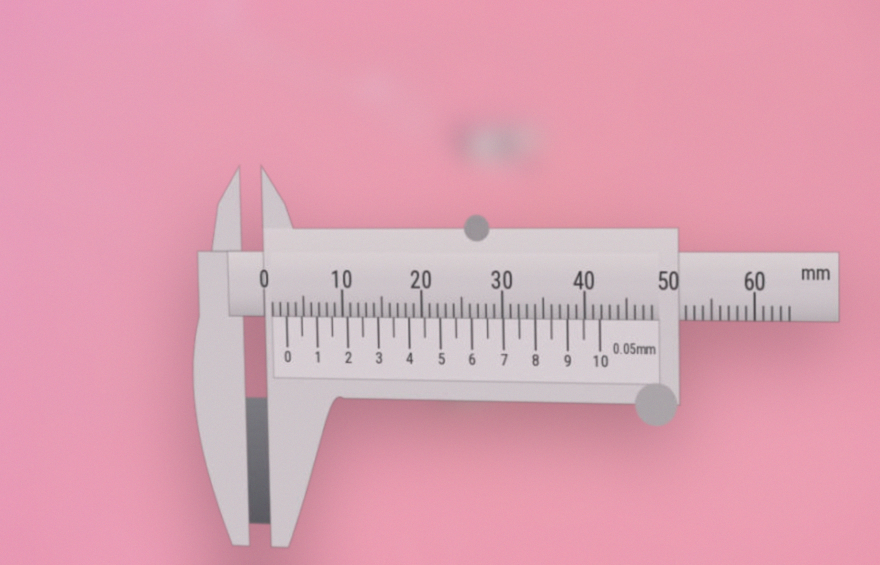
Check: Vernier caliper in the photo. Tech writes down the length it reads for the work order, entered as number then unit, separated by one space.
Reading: 2.8 mm
